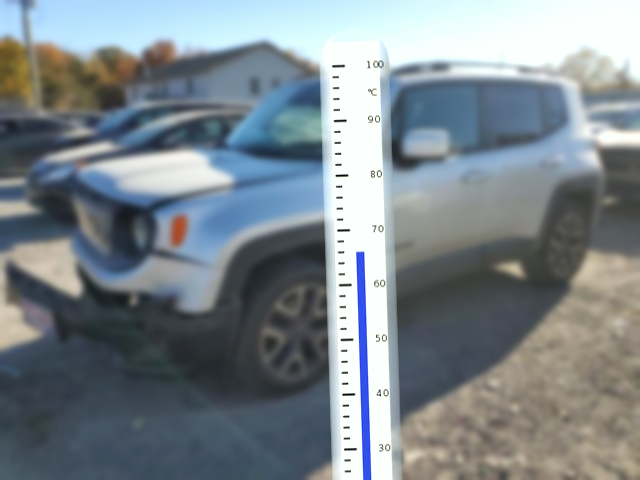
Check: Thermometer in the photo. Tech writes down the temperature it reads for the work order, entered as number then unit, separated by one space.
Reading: 66 °C
